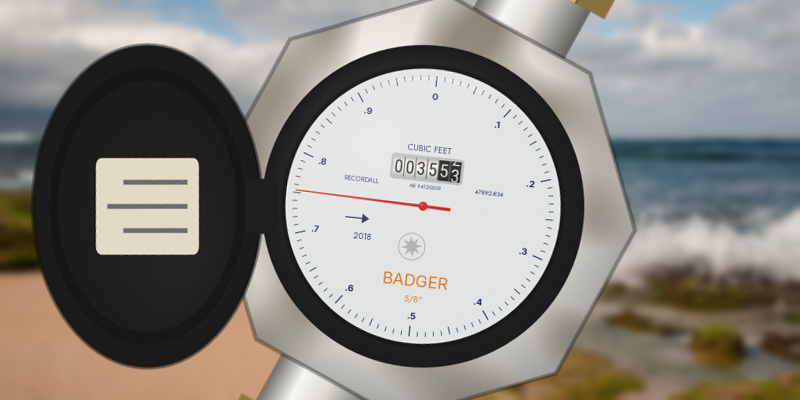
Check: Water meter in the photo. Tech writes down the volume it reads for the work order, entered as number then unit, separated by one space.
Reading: 3552.75 ft³
